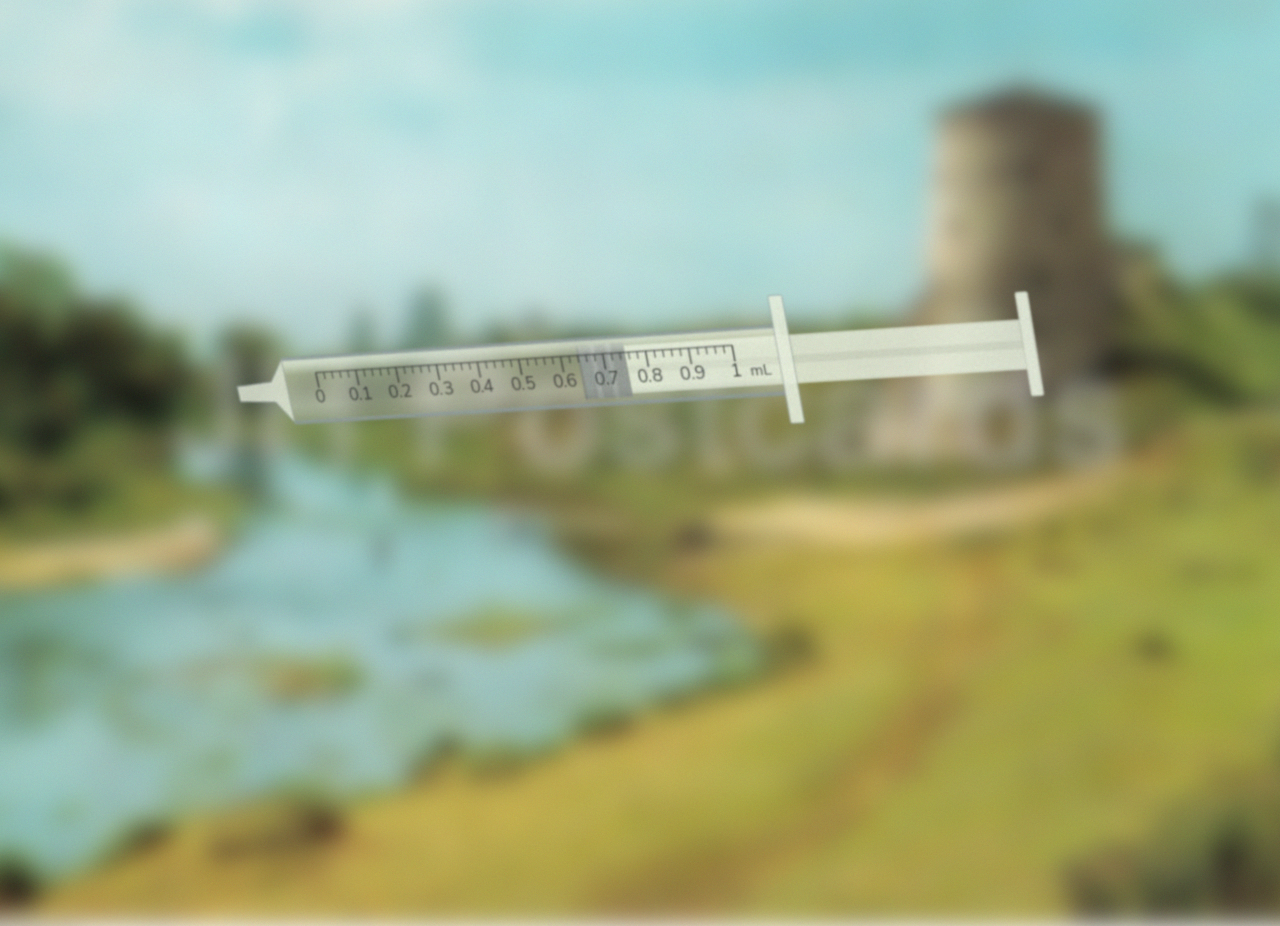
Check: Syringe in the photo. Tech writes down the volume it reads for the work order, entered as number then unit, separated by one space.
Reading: 0.64 mL
